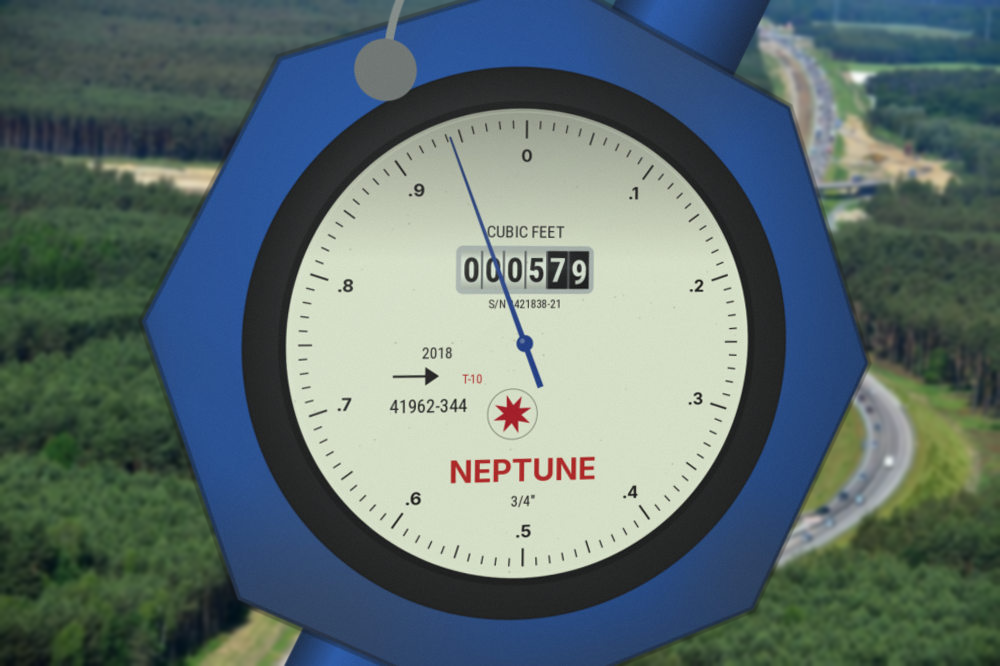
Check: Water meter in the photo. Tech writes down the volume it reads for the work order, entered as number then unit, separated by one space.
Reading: 578.94 ft³
